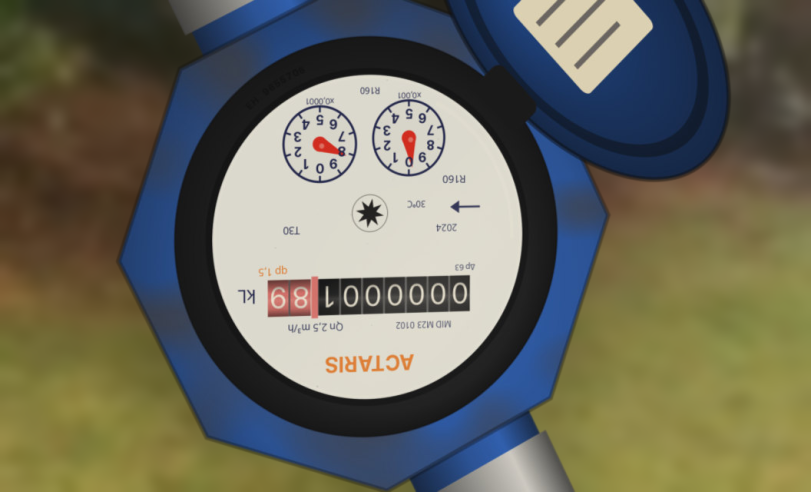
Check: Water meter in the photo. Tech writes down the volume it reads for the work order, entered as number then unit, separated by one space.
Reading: 1.8898 kL
